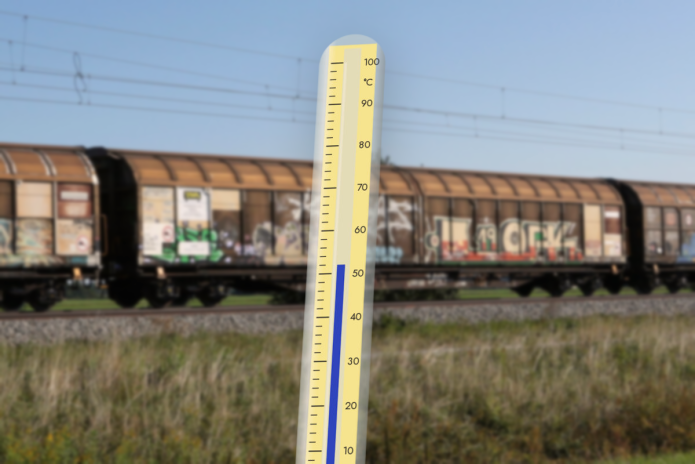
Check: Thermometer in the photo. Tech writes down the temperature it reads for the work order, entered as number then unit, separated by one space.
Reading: 52 °C
